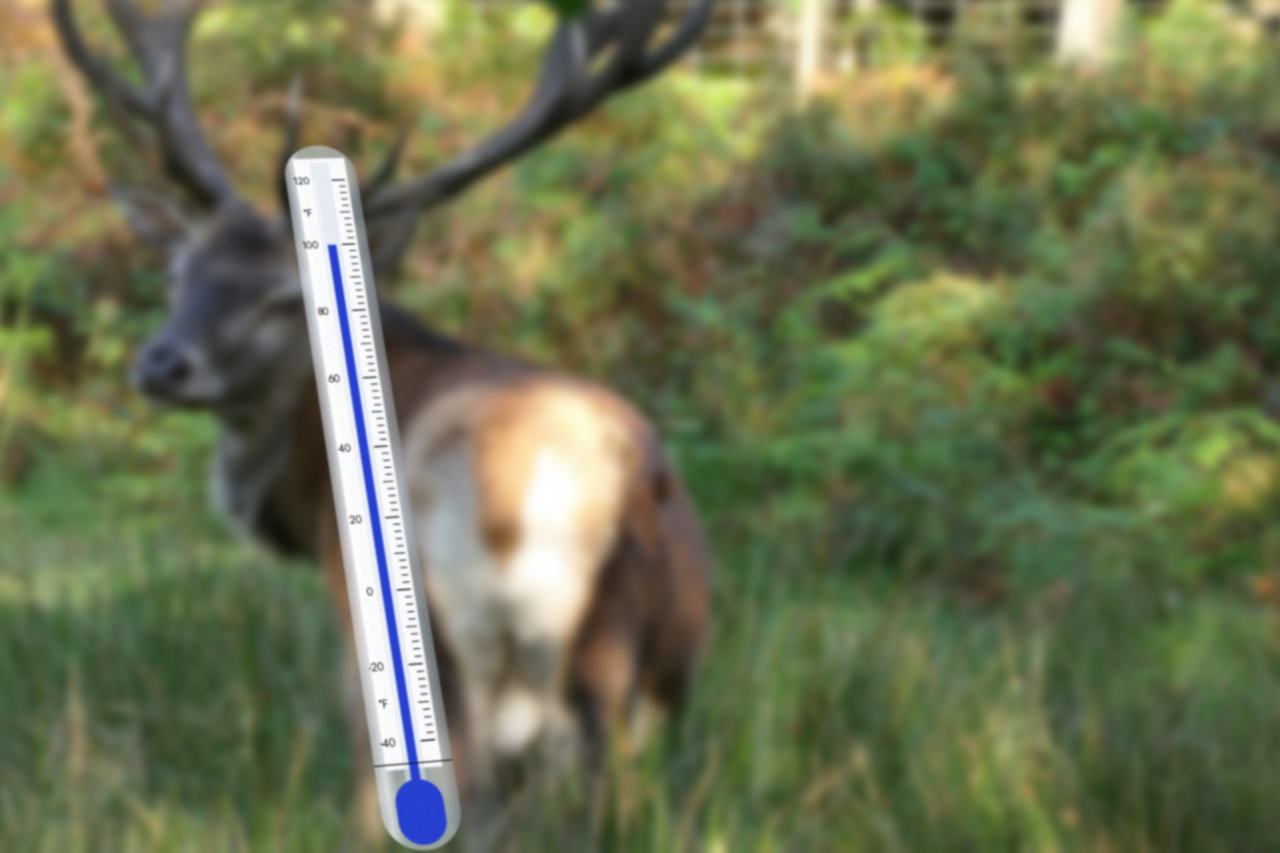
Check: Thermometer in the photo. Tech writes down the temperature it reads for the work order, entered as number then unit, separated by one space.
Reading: 100 °F
